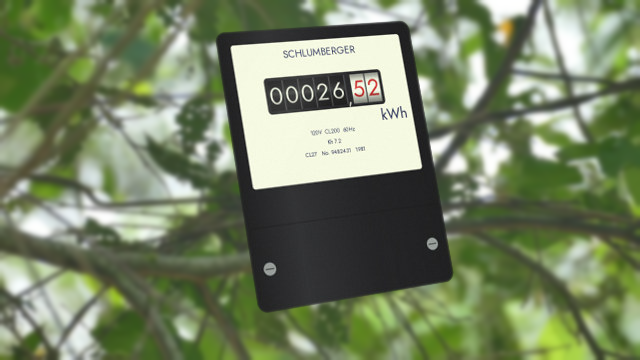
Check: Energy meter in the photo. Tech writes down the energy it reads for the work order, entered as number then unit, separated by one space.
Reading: 26.52 kWh
